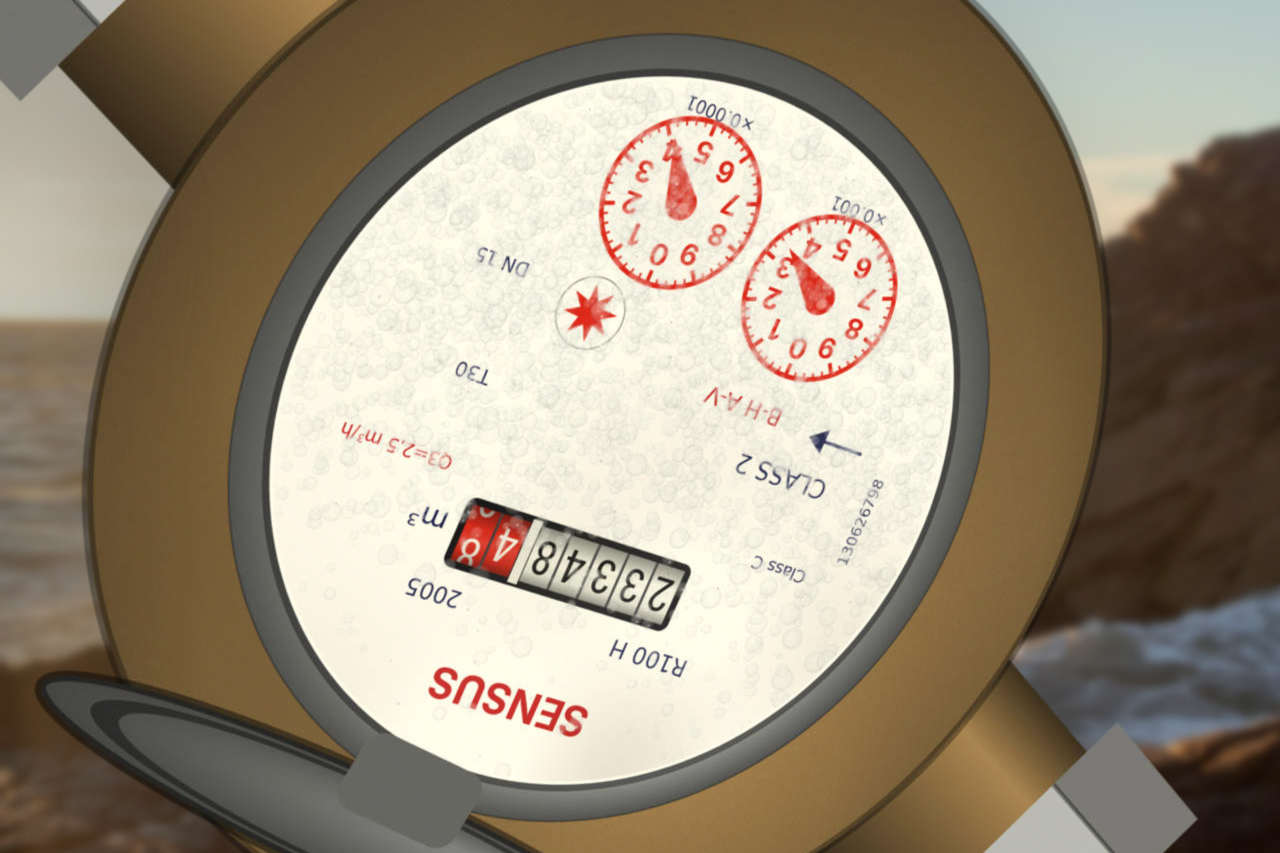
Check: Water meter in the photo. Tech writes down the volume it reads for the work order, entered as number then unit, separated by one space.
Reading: 23348.4834 m³
